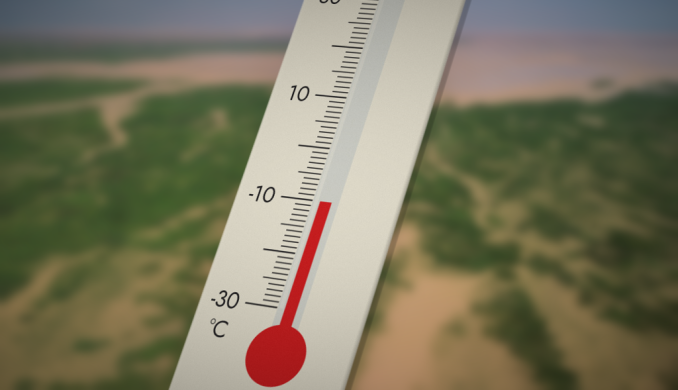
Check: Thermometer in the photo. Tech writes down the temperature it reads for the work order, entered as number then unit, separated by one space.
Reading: -10 °C
